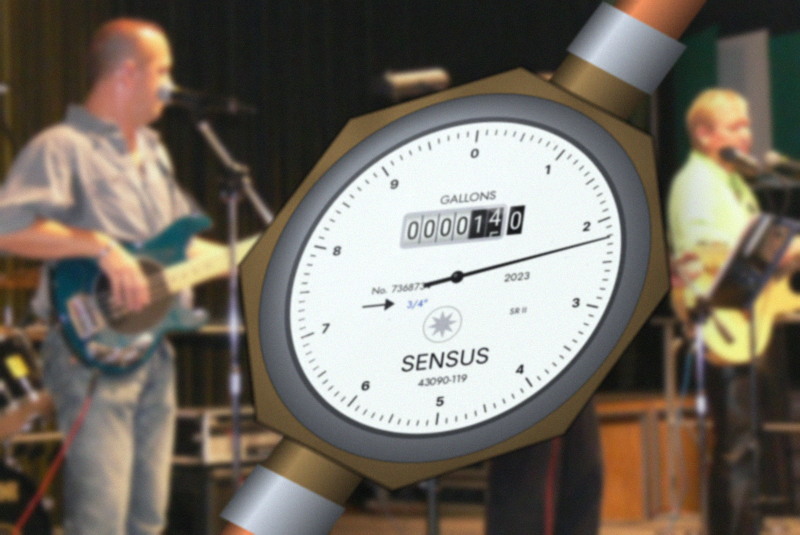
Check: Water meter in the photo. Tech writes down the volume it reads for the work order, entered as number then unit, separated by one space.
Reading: 142.2 gal
